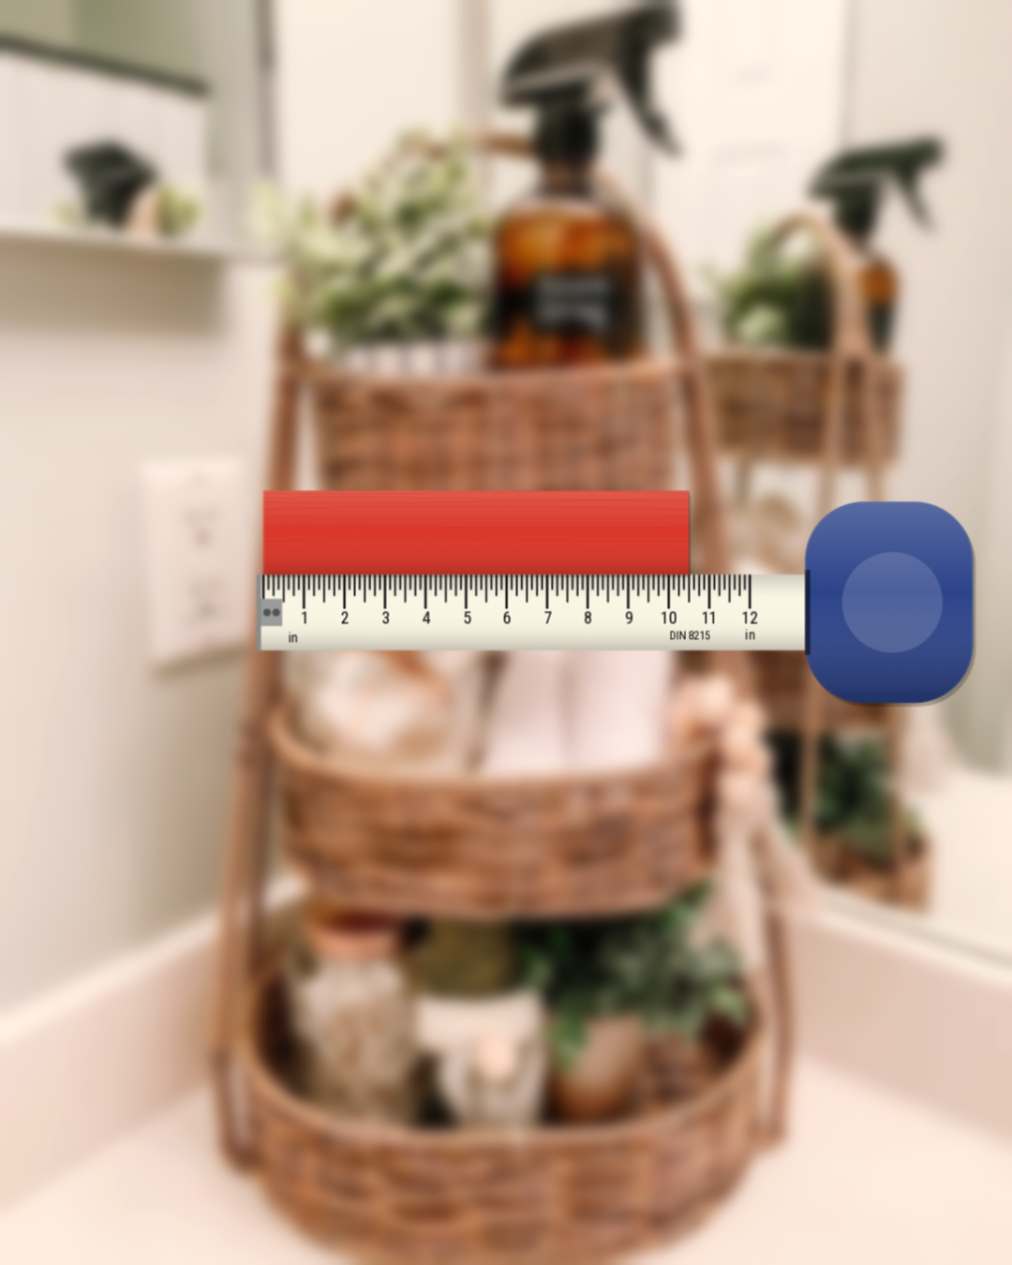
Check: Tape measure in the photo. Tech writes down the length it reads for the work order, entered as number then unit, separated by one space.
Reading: 10.5 in
